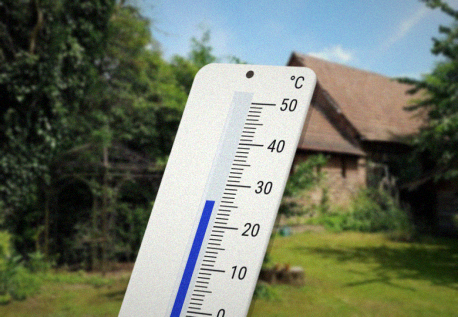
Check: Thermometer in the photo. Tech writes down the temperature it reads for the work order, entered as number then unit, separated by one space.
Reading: 26 °C
